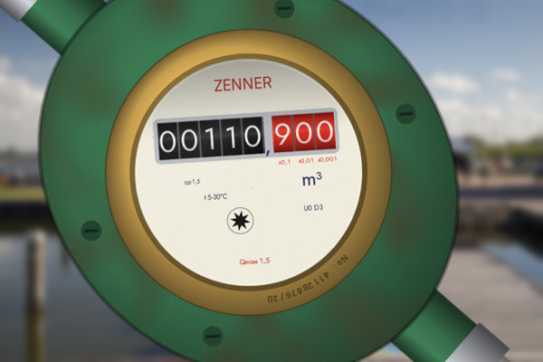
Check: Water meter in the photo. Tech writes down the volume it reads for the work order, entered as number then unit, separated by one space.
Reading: 110.900 m³
